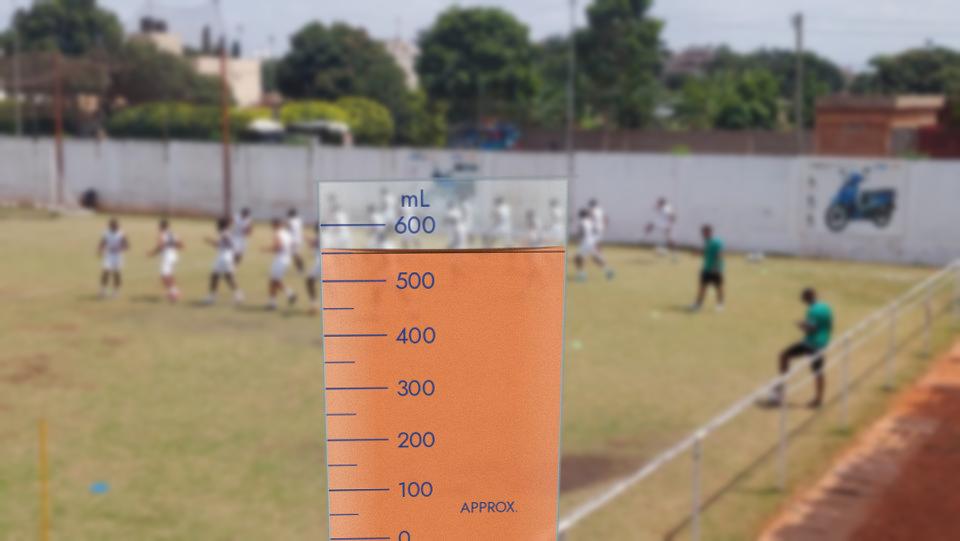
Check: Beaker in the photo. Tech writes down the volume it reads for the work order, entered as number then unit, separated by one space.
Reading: 550 mL
